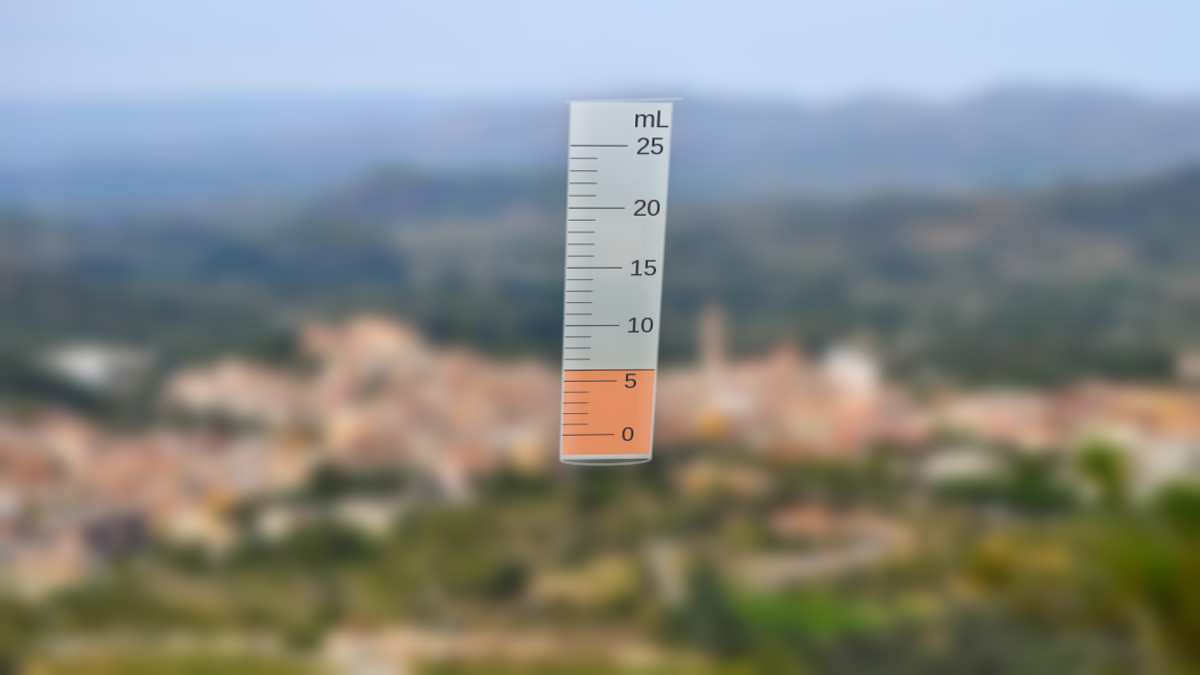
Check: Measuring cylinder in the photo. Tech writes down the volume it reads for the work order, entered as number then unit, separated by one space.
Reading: 6 mL
